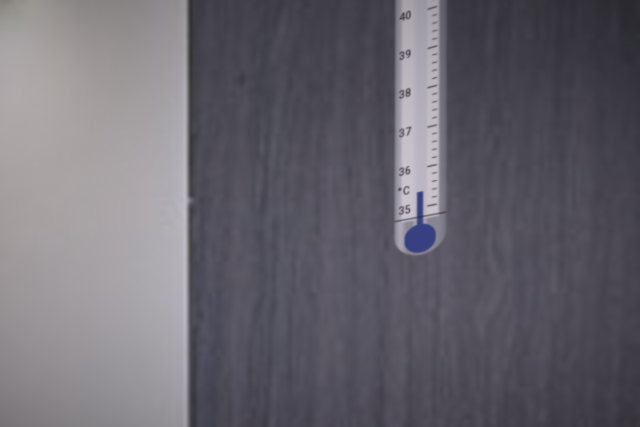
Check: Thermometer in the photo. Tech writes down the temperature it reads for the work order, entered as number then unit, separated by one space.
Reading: 35.4 °C
